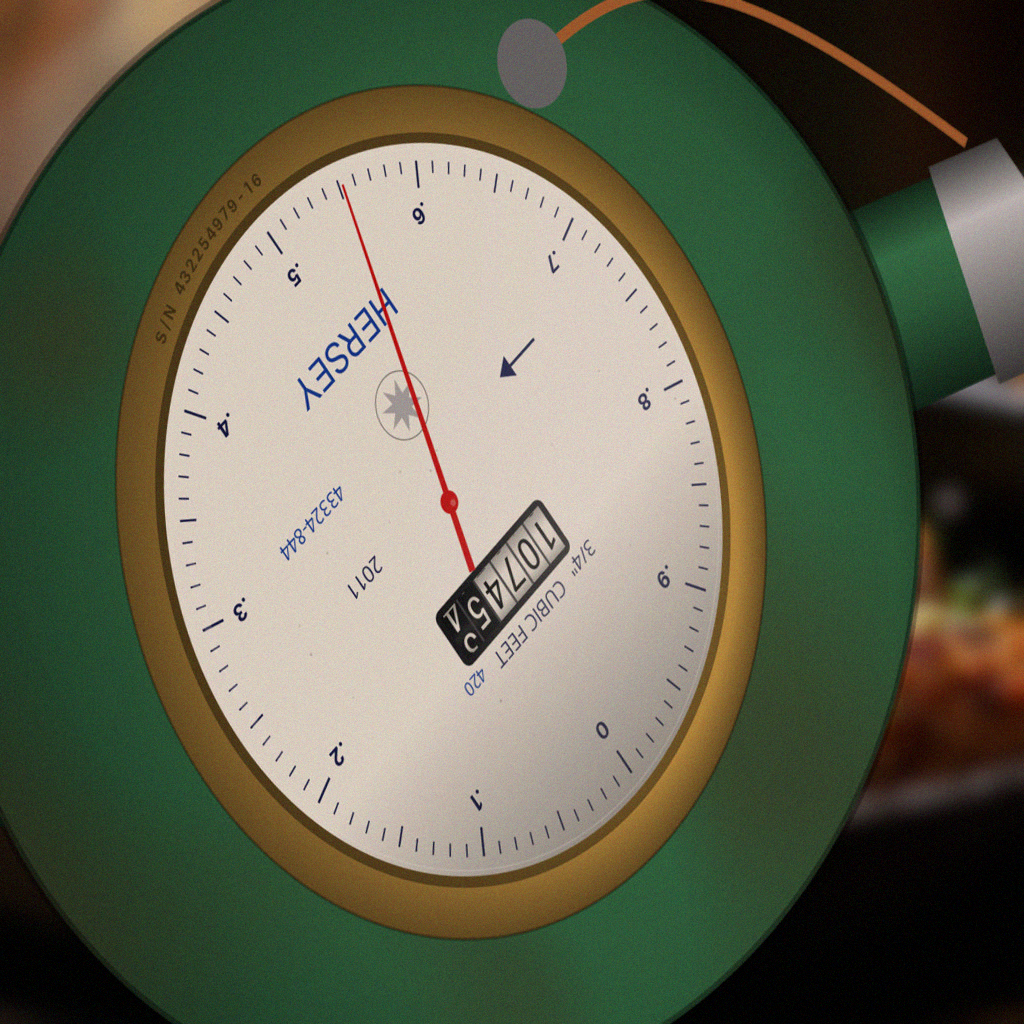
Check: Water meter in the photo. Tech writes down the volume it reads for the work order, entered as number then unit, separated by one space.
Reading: 107453.55 ft³
